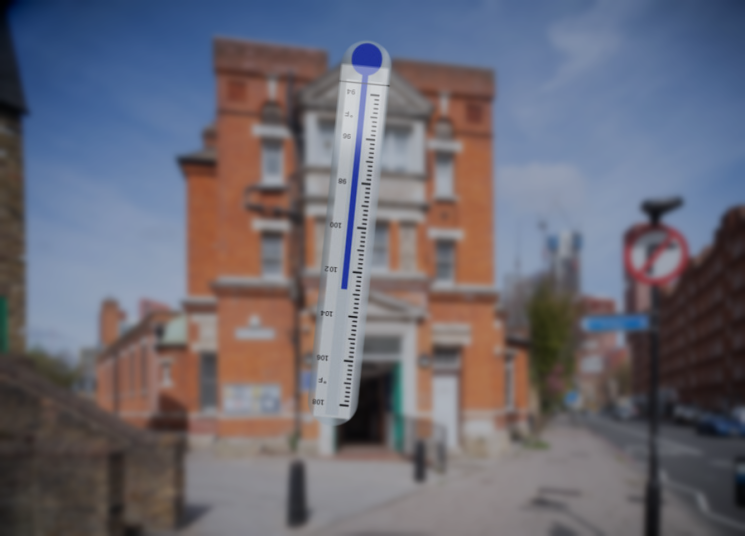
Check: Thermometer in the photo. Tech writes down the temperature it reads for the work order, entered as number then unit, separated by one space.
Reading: 102.8 °F
